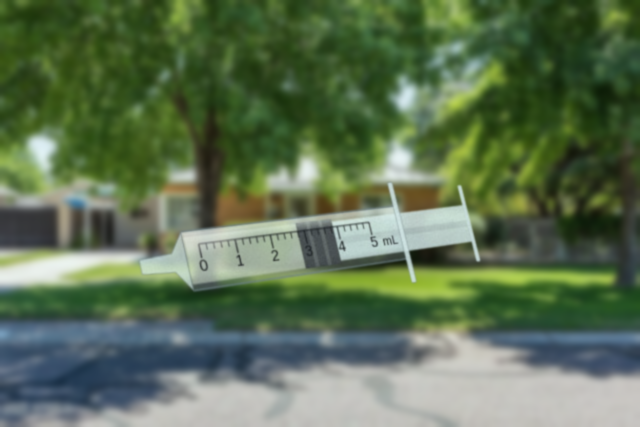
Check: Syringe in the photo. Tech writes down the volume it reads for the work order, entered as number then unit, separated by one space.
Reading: 2.8 mL
